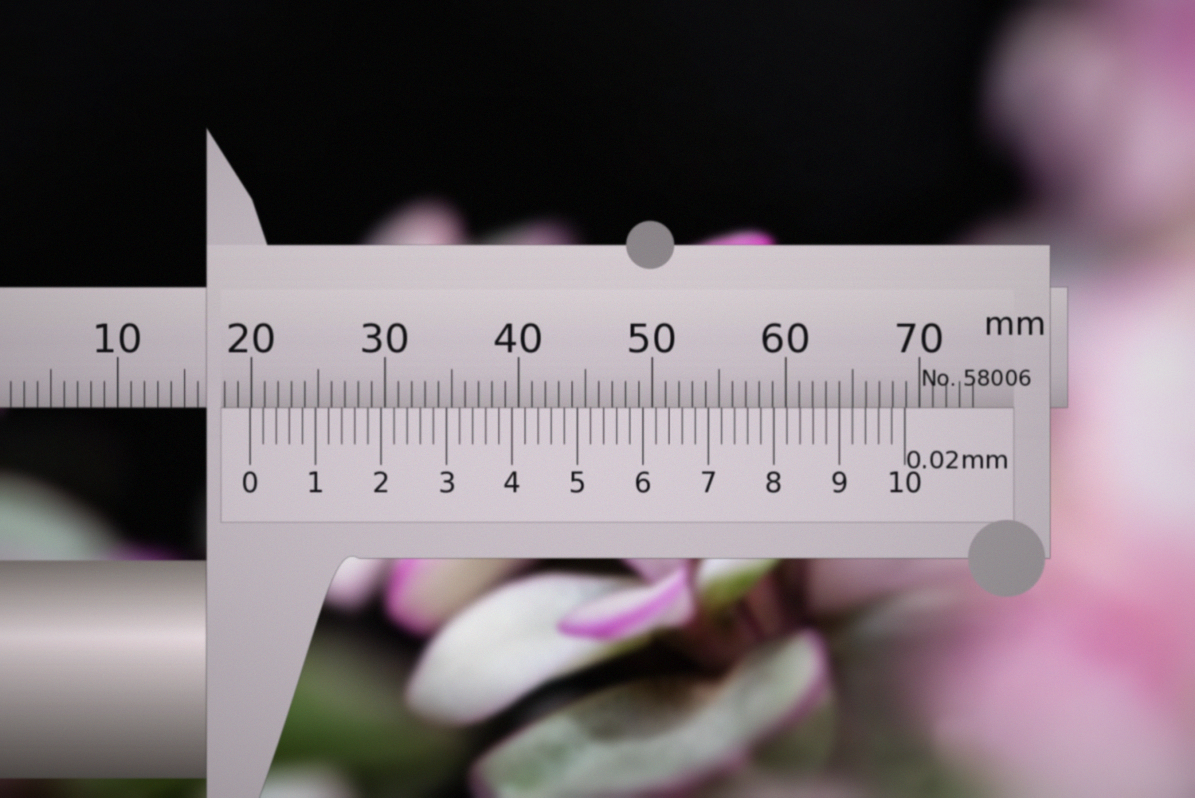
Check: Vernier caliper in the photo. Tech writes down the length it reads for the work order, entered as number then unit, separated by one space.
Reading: 19.9 mm
